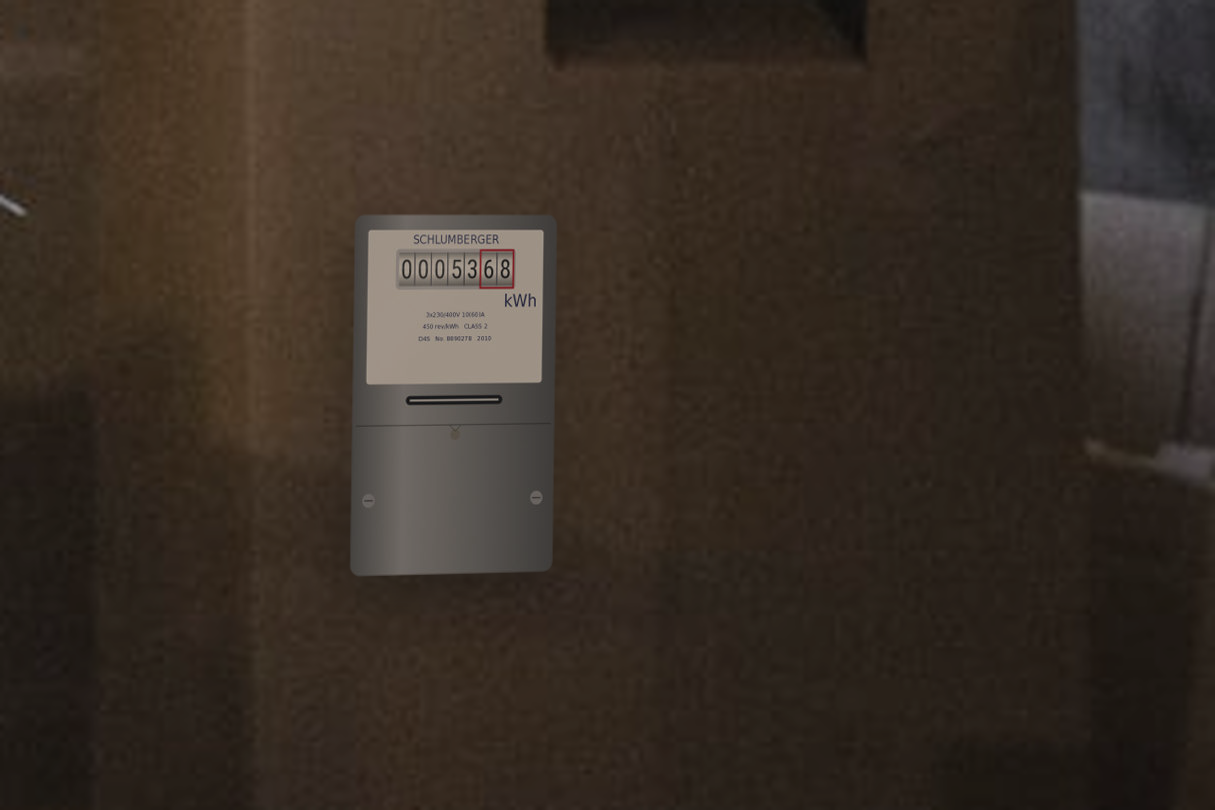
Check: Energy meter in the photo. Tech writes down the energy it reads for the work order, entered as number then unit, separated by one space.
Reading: 53.68 kWh
